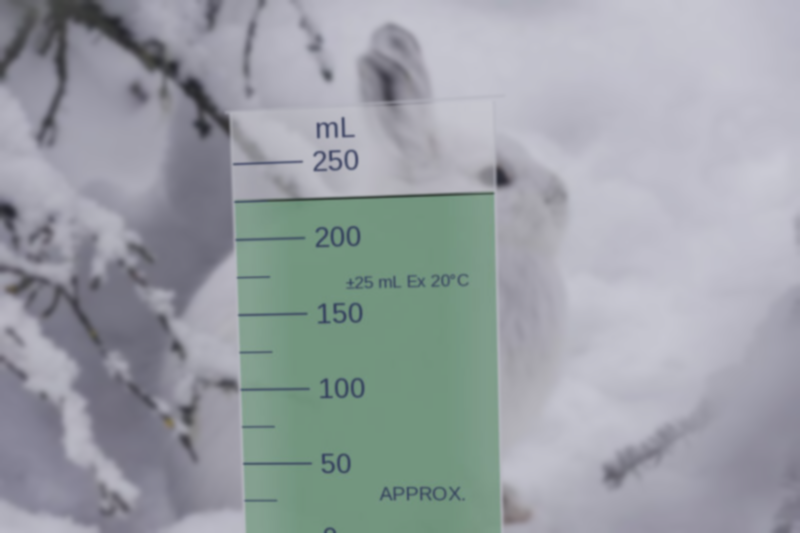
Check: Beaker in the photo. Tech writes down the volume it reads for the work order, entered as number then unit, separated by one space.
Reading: 225 mL
